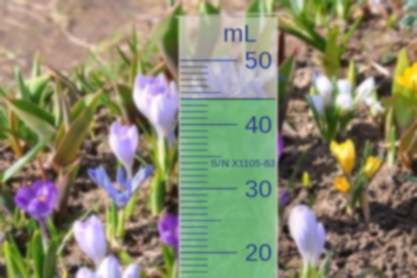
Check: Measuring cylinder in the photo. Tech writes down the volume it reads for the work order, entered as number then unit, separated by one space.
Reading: 44 mL
